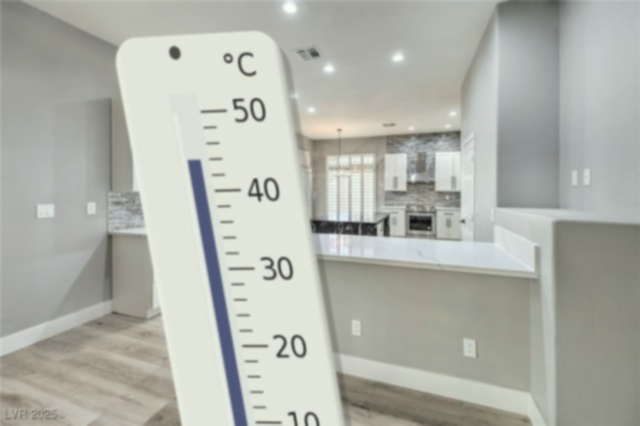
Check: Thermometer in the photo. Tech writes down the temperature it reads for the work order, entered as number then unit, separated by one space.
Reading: 44 °C
